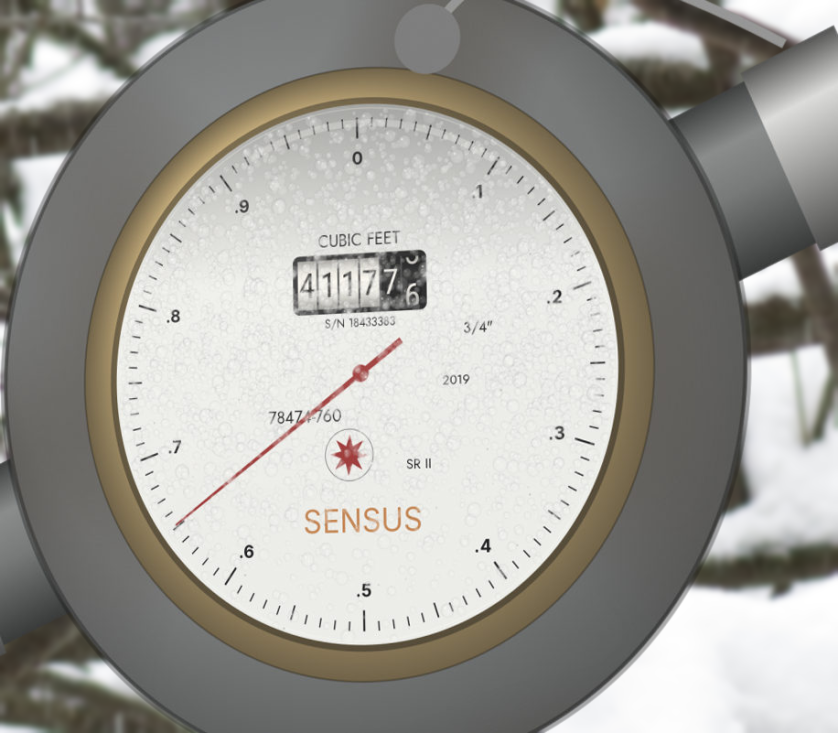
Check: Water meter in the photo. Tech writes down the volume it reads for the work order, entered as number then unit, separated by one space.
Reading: 411775.65 ft³
